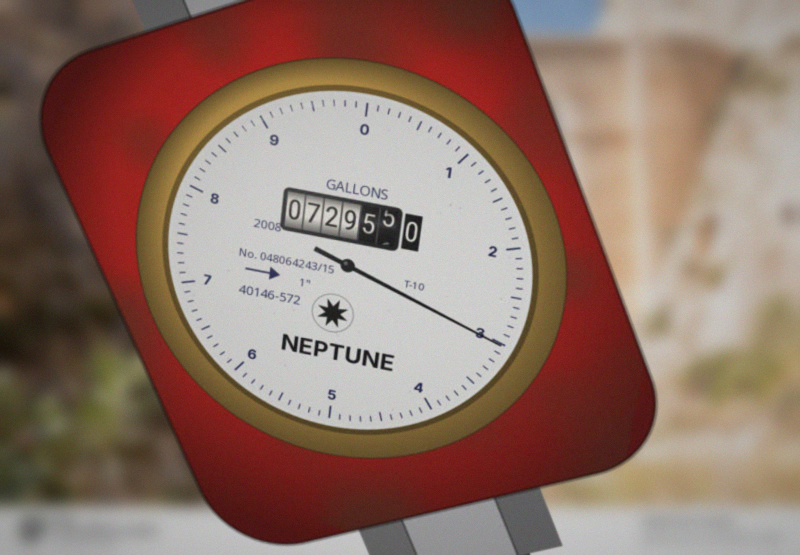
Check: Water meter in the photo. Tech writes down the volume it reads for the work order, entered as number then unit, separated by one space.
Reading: 729553.0 gal
